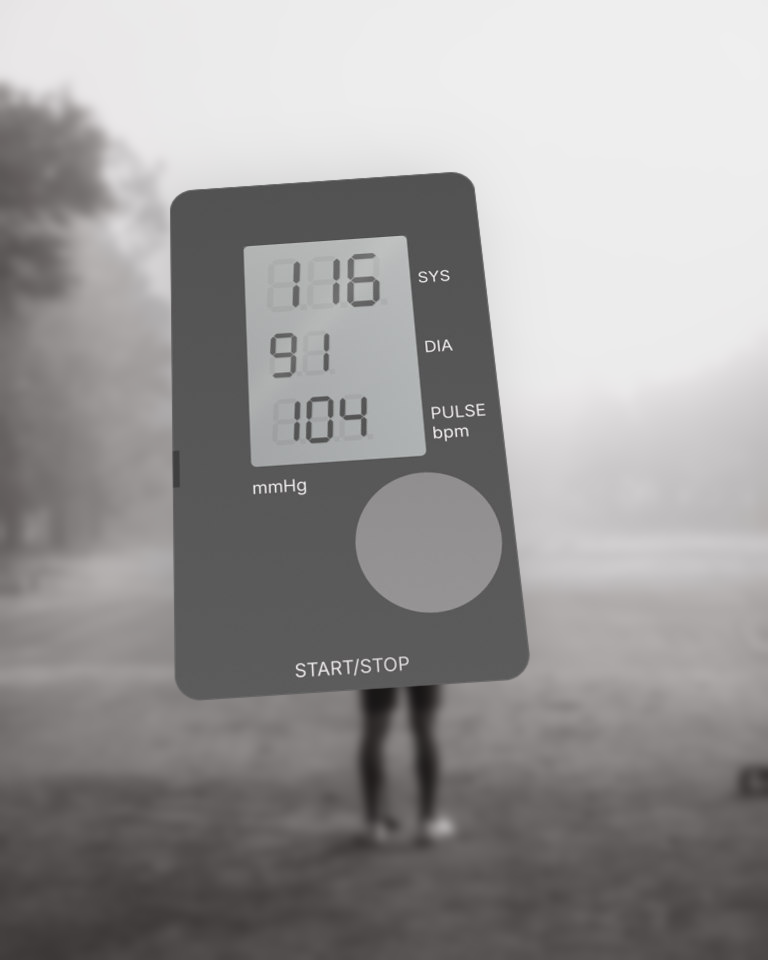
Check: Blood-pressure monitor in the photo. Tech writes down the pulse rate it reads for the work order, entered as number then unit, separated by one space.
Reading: 104 bpm
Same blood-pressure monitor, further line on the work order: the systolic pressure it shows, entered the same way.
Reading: 116 mmHg
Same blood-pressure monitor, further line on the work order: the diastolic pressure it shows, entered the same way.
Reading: 91 mmHg
